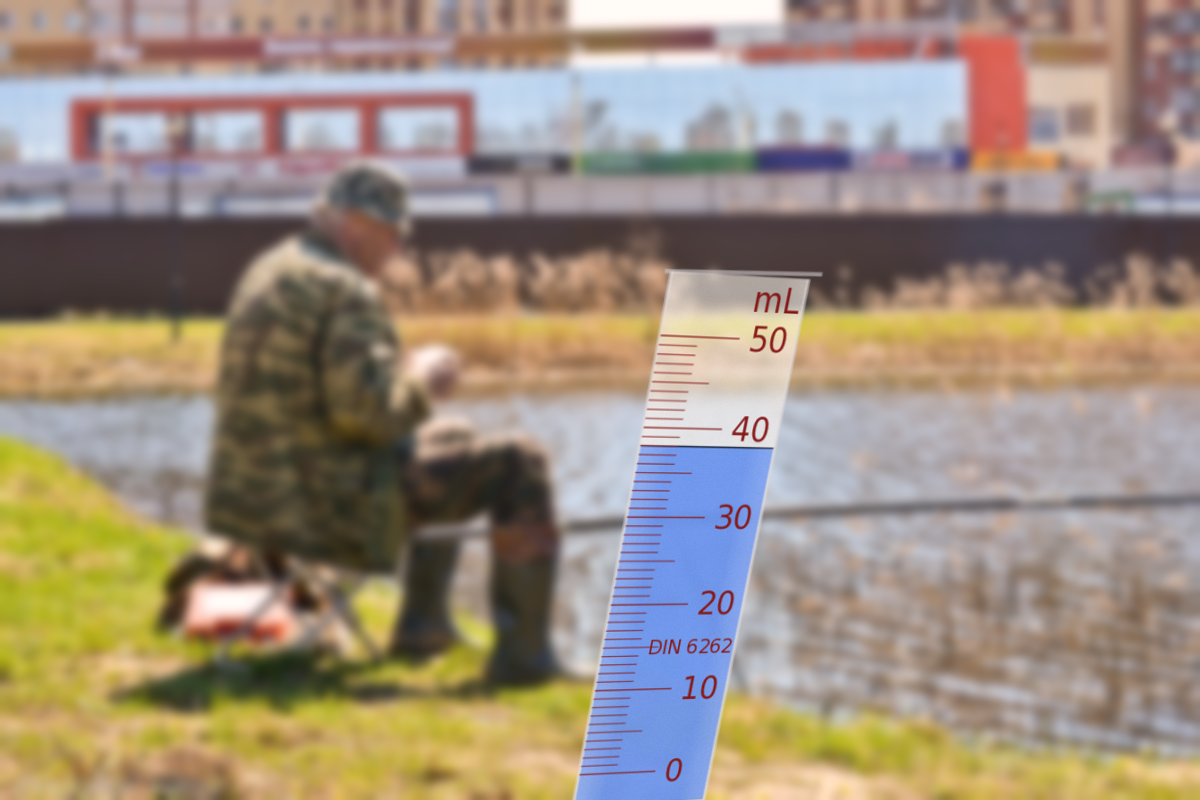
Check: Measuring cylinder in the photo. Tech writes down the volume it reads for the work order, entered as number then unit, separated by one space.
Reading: 38 mL
